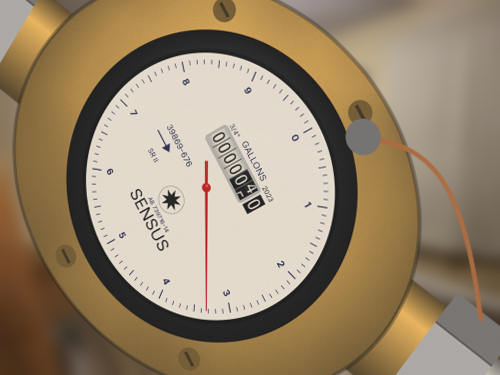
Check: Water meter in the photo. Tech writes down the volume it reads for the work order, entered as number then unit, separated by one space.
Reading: 43.3 gal
